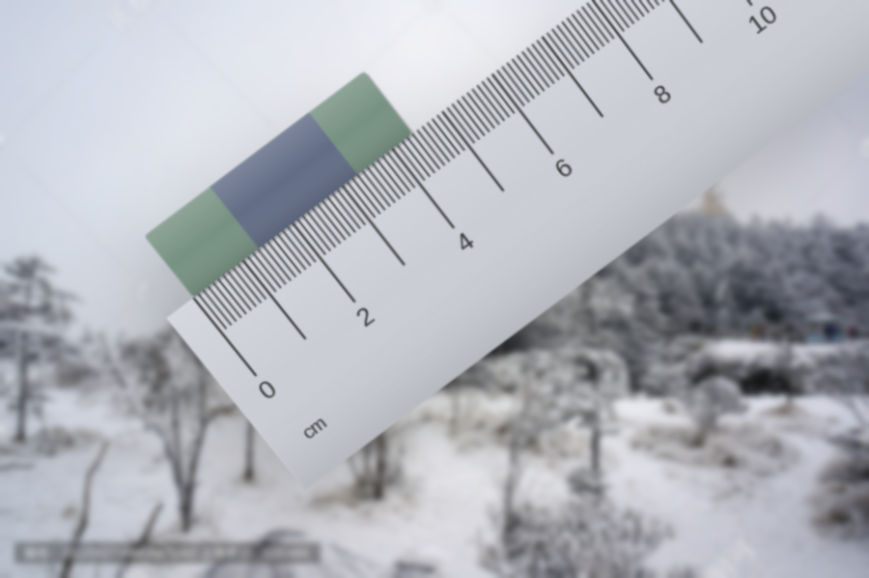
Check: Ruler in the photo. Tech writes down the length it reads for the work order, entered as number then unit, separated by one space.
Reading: 4.4 cm
